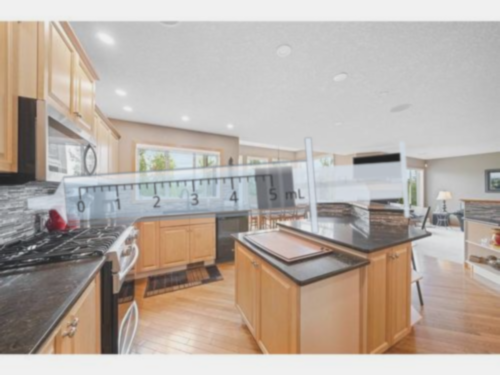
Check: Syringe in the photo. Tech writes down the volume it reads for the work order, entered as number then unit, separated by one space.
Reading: 4.6 mL
